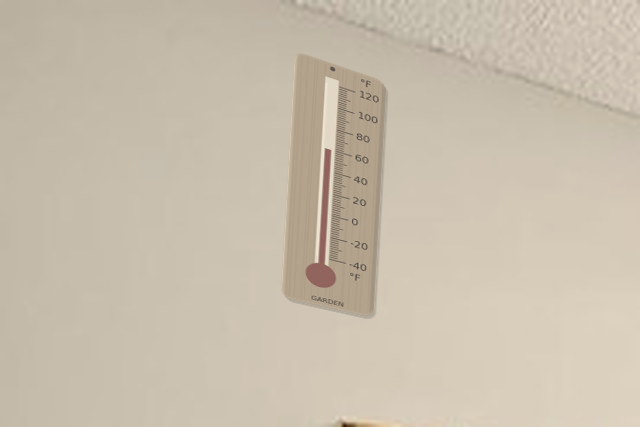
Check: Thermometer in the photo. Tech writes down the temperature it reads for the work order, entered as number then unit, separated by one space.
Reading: 60 °F
